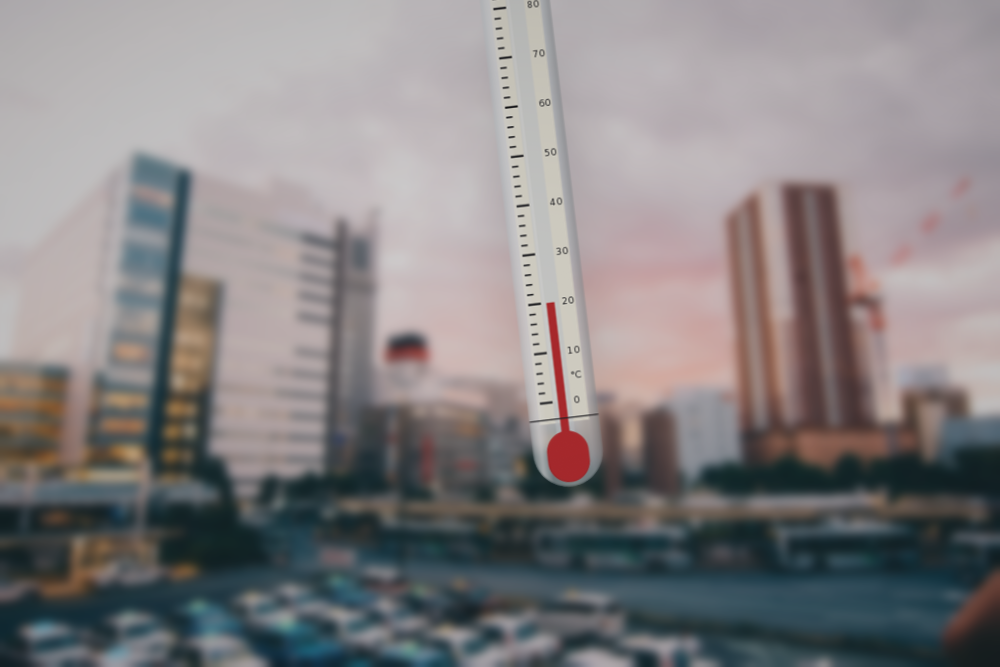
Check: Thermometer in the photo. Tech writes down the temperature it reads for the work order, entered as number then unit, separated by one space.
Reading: 20 °C
